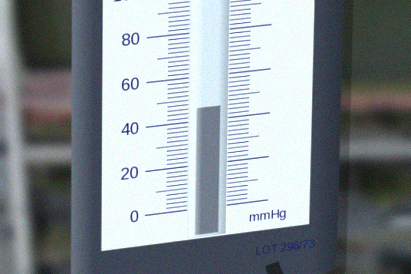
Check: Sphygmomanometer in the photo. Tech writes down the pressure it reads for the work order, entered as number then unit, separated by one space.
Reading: 46 mmHg
